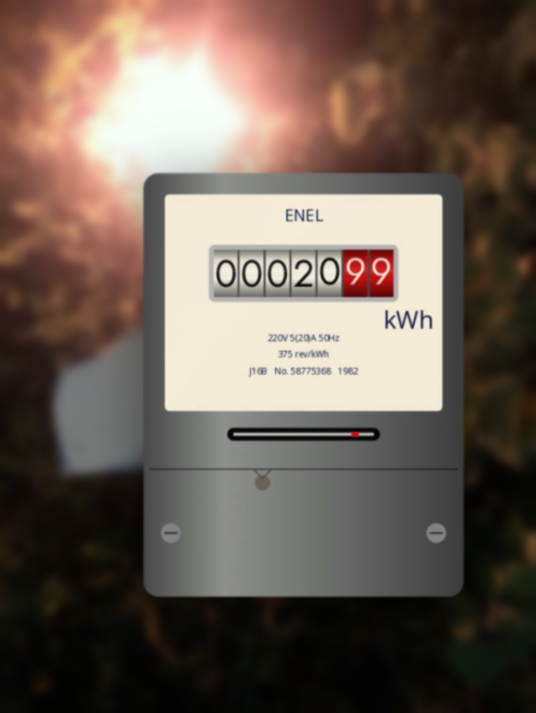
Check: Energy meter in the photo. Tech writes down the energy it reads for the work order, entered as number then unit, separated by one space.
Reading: 20.99 kWh
